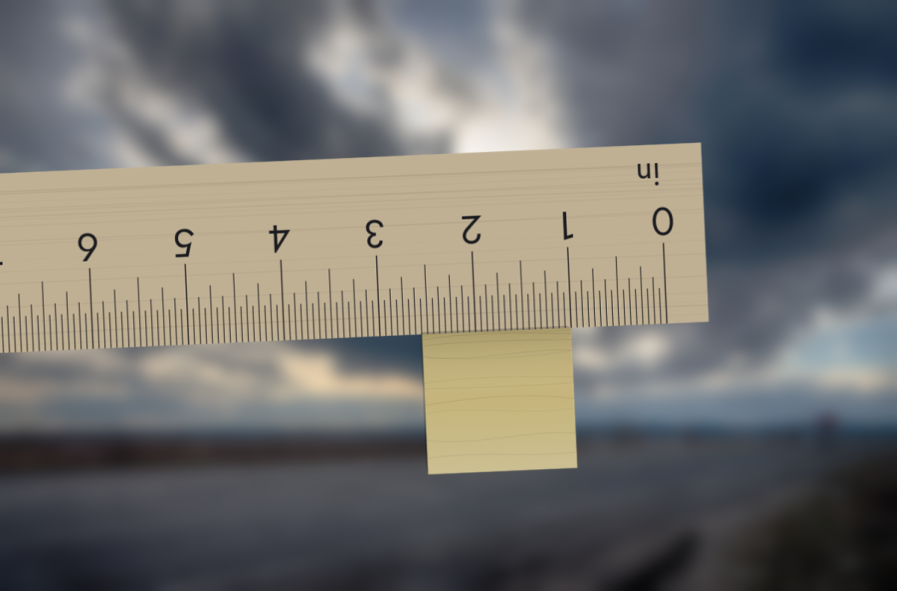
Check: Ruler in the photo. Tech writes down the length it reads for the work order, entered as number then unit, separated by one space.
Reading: 1.5625 in
